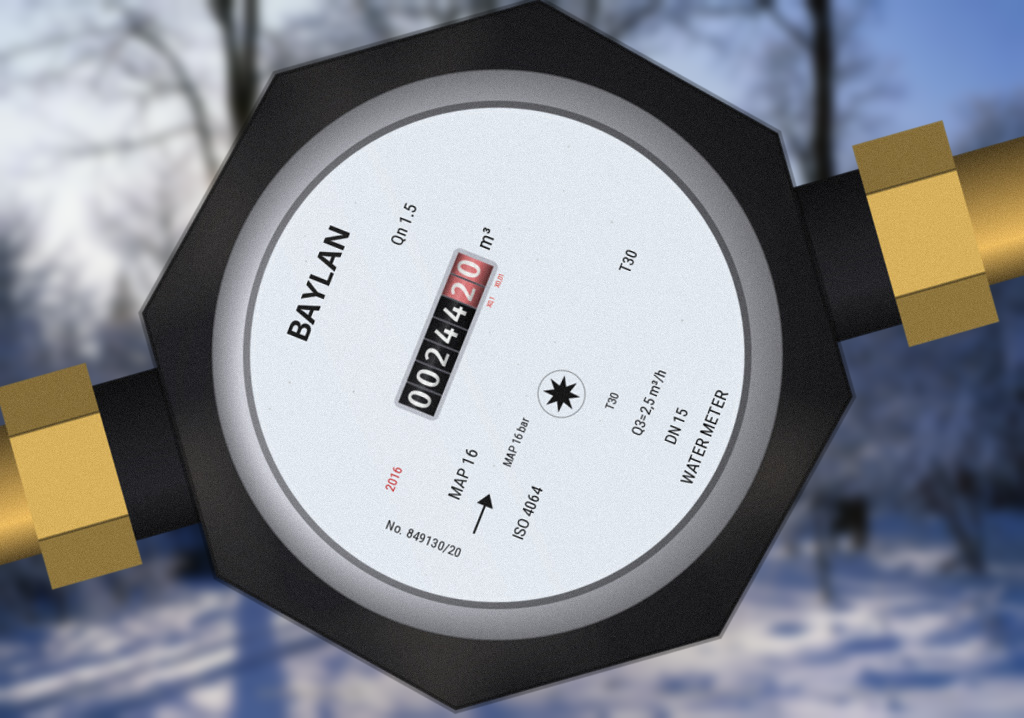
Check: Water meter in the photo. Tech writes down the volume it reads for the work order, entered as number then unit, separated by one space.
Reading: 244.20 m³
